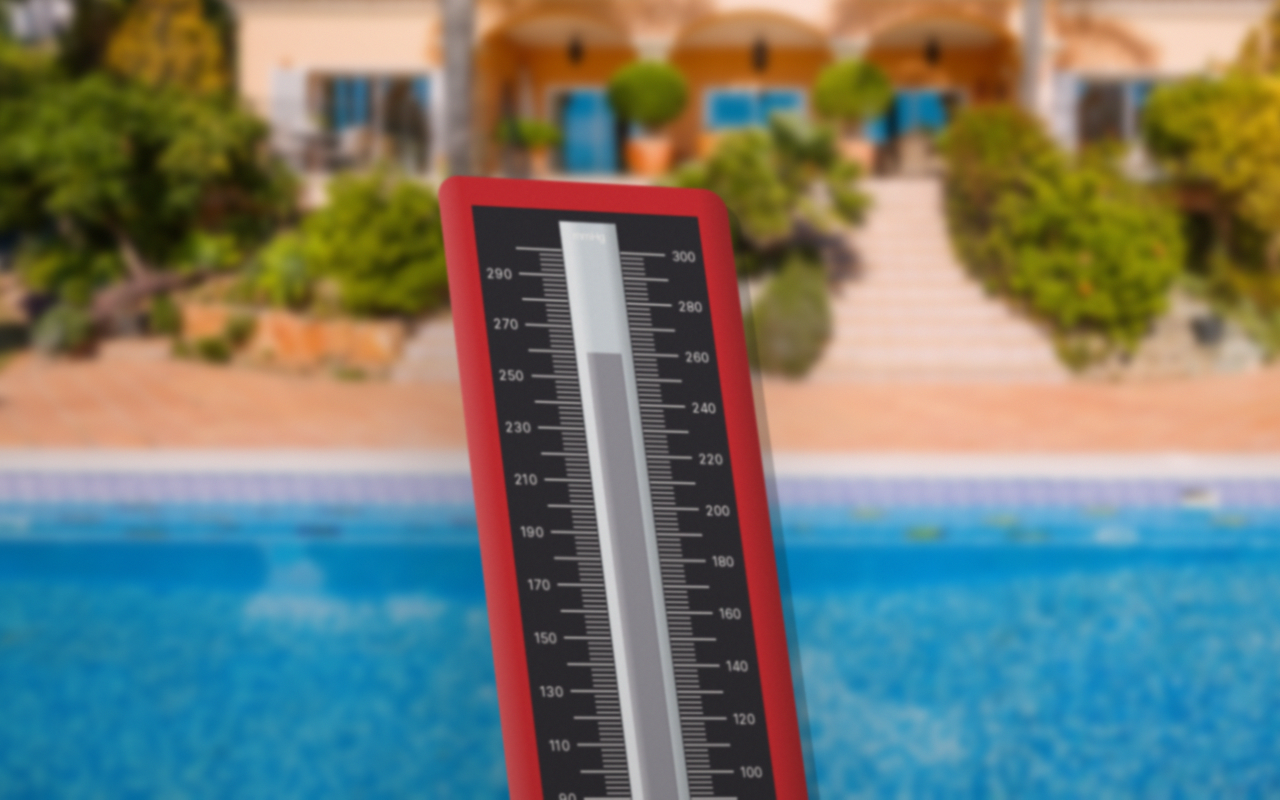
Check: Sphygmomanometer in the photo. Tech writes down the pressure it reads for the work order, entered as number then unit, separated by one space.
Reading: 260 mmHg
